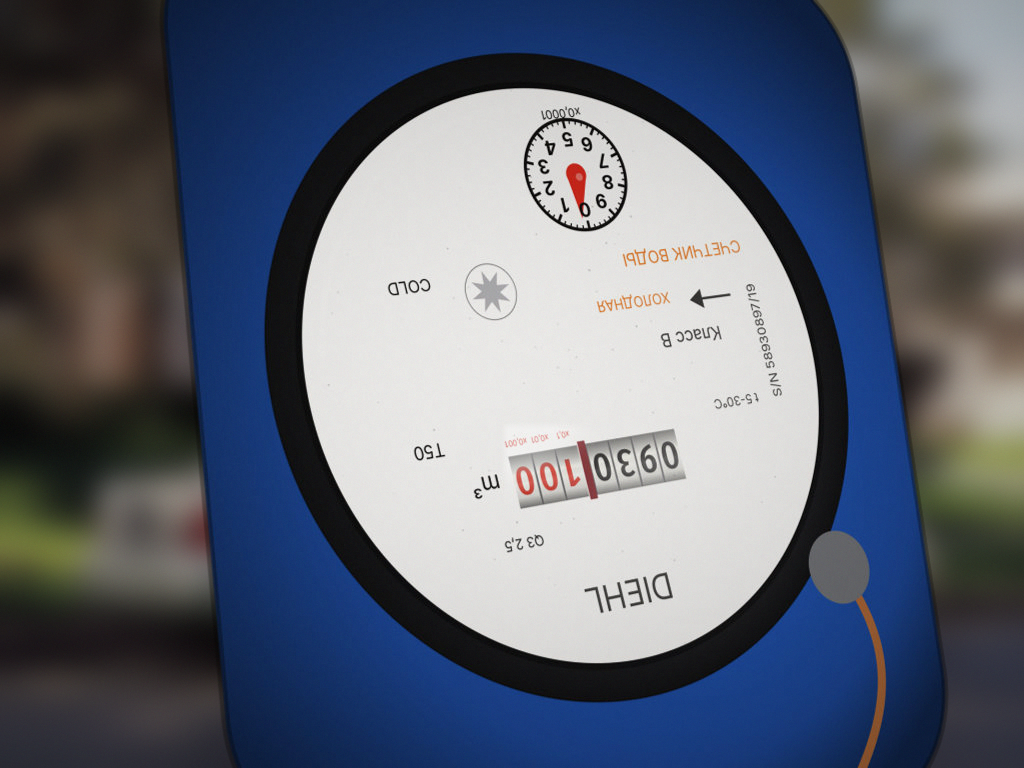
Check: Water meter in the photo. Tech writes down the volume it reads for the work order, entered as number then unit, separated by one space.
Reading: 930.1000 m³
